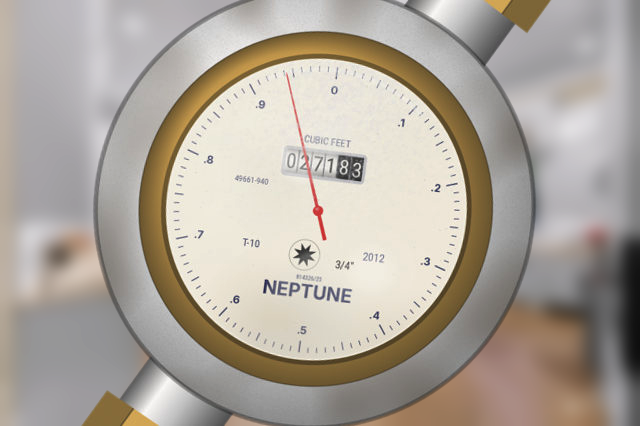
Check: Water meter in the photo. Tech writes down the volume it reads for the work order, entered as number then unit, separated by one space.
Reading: 27182.94 ft³
